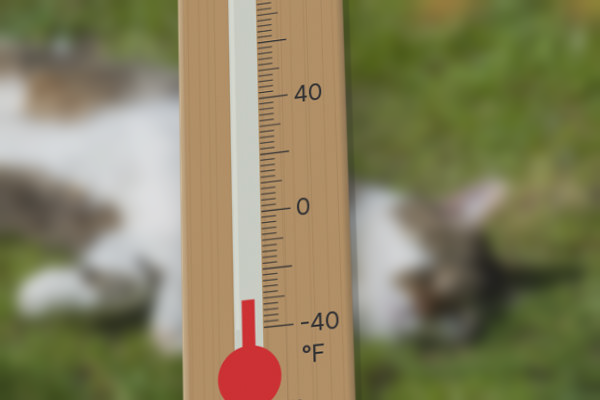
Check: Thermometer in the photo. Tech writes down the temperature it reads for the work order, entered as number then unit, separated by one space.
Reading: -30 °F
